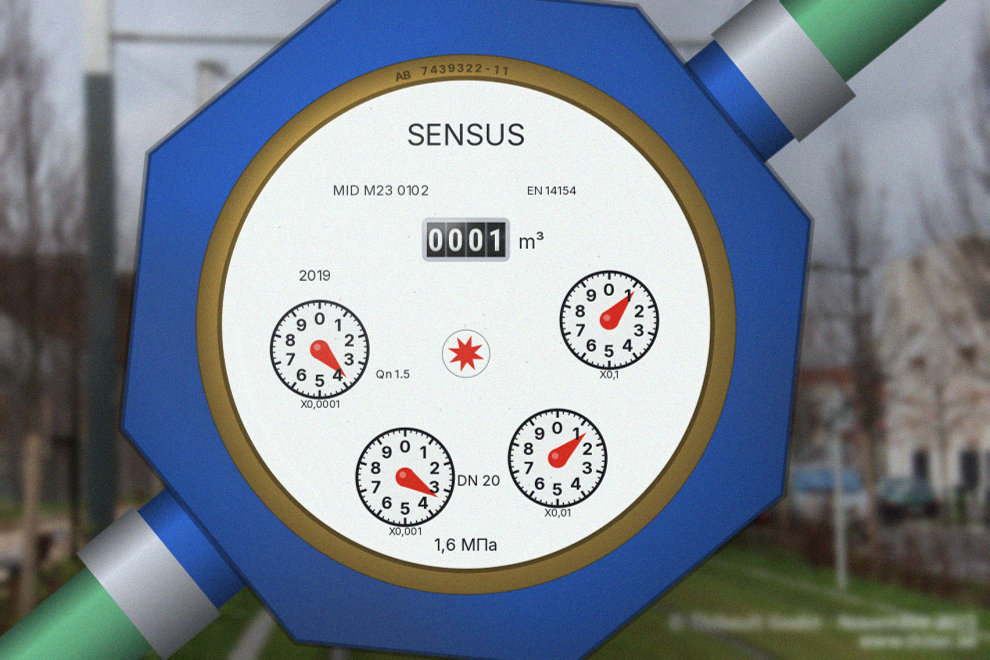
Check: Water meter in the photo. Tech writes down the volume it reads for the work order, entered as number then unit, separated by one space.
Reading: 1.1133 m³
